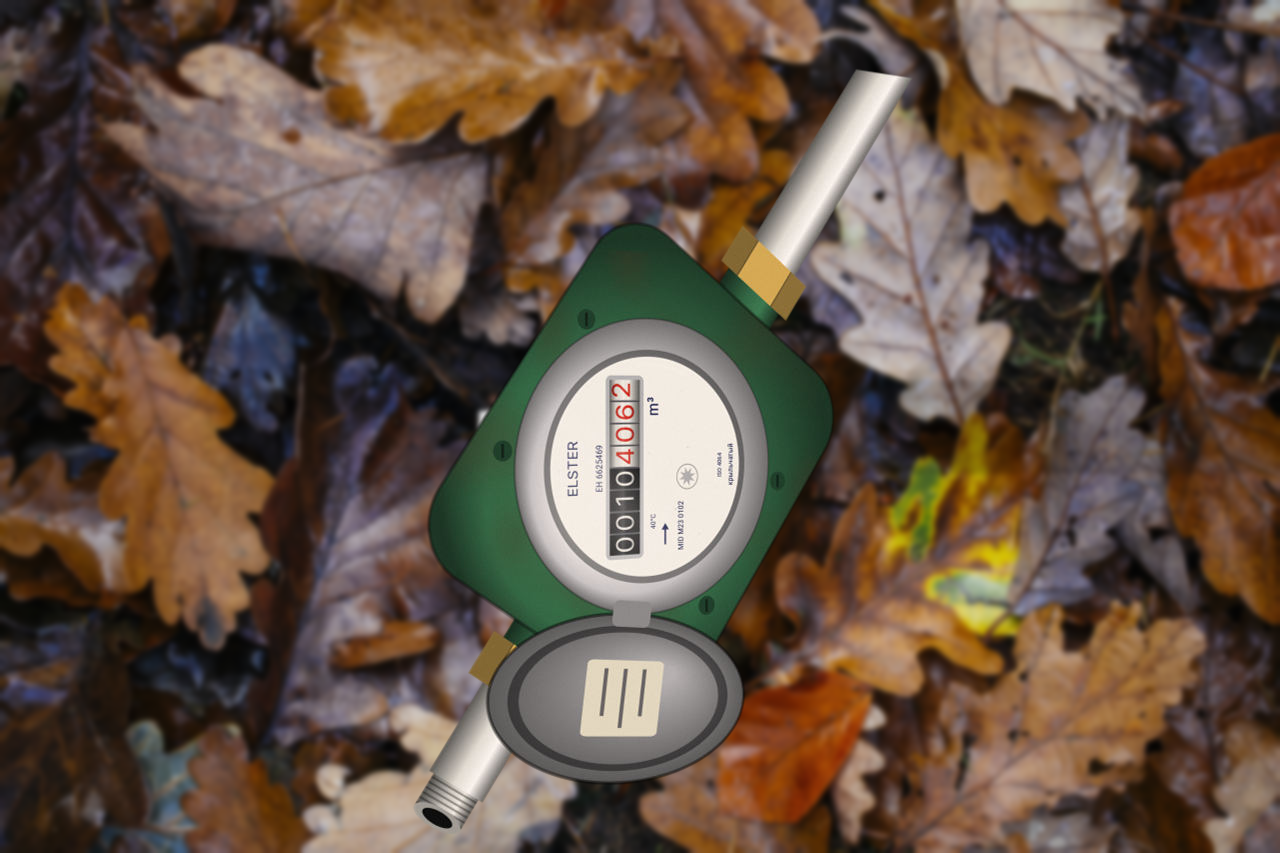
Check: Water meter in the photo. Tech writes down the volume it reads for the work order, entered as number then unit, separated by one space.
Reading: 10.4062 m³
